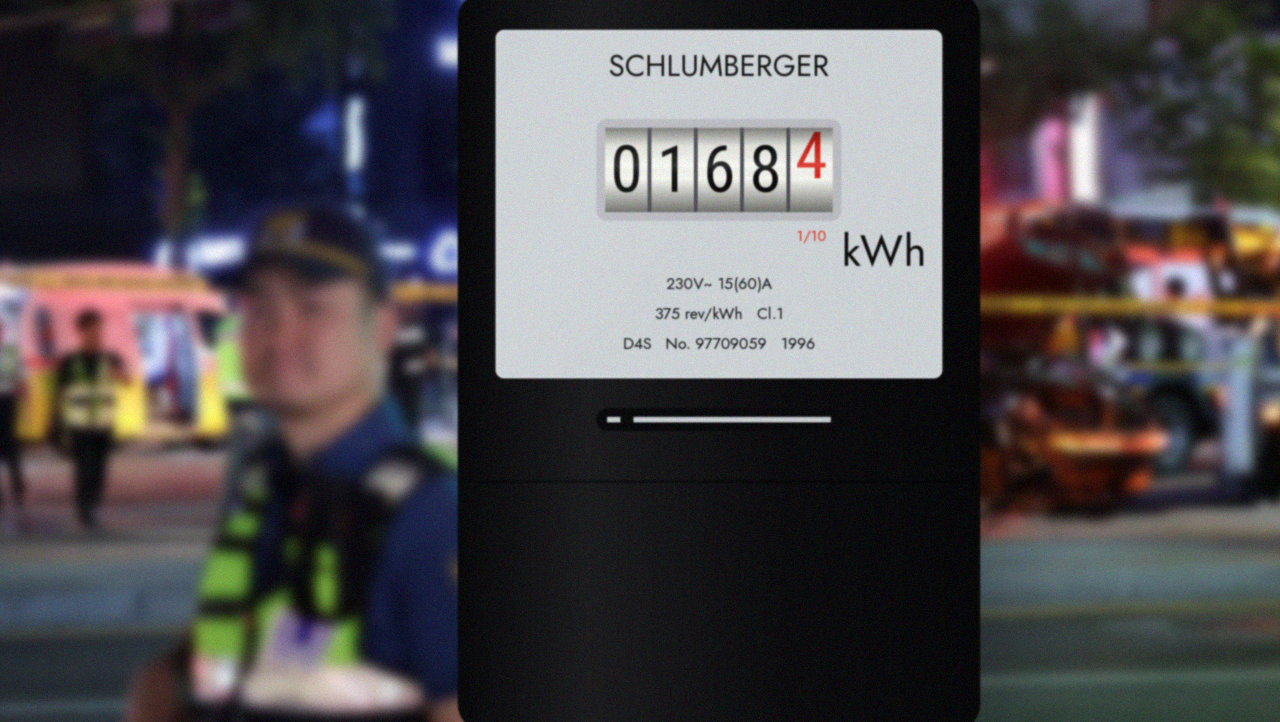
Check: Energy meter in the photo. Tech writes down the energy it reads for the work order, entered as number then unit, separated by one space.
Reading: 168.4 kWh
